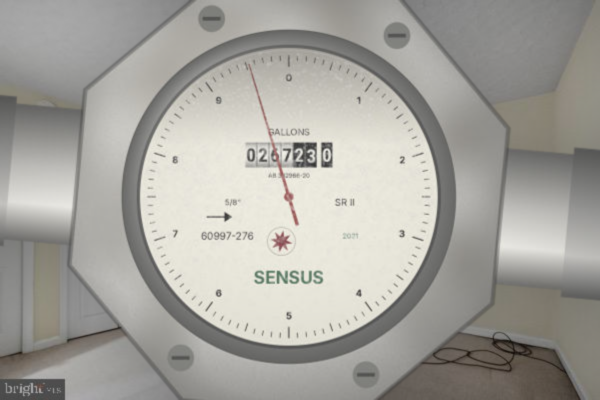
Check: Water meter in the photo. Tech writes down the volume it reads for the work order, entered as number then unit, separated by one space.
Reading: 267229.5 gal
